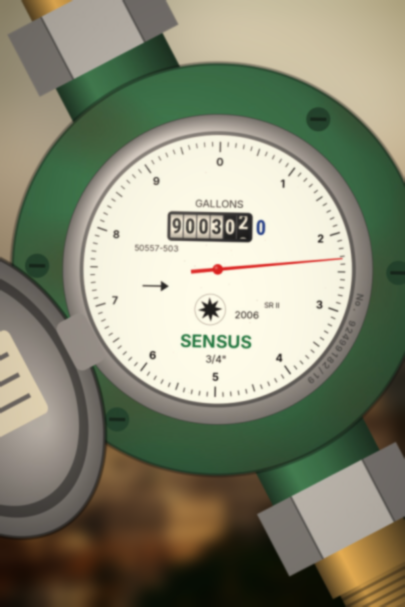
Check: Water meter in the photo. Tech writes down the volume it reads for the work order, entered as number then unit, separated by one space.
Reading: 9003022.3 gal
